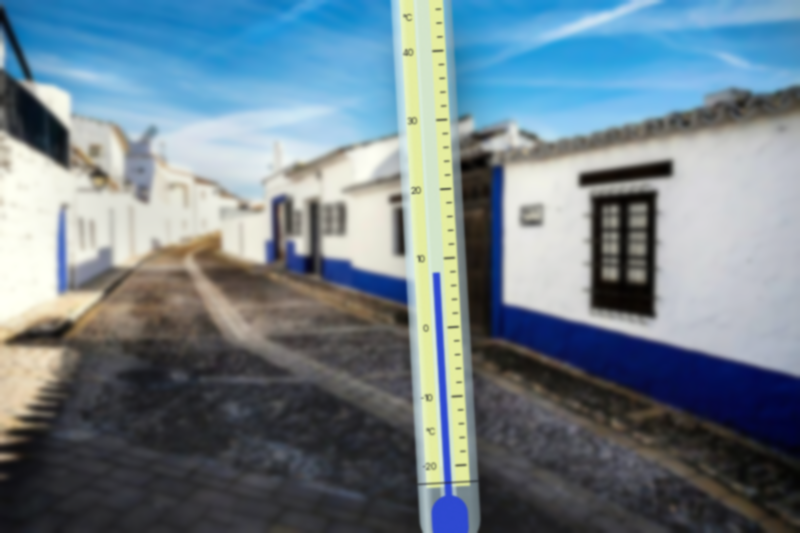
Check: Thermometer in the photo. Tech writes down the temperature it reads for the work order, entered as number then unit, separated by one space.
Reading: 8 °C
